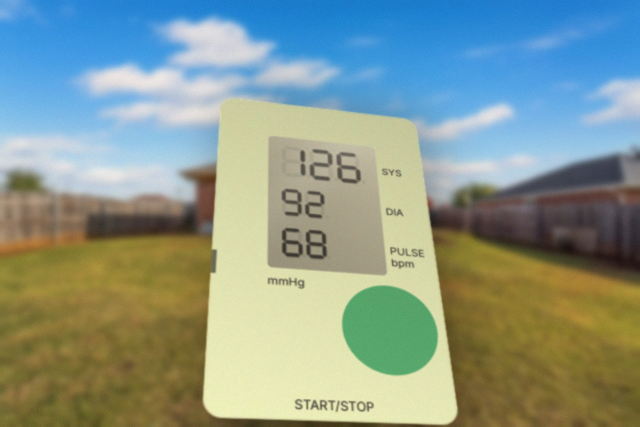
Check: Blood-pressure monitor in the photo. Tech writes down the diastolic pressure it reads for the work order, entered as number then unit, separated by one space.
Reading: 92 mmHg
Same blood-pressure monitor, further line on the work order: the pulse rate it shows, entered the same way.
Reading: 68 bpm
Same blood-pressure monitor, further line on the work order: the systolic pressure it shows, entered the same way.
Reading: 126 mmHg
